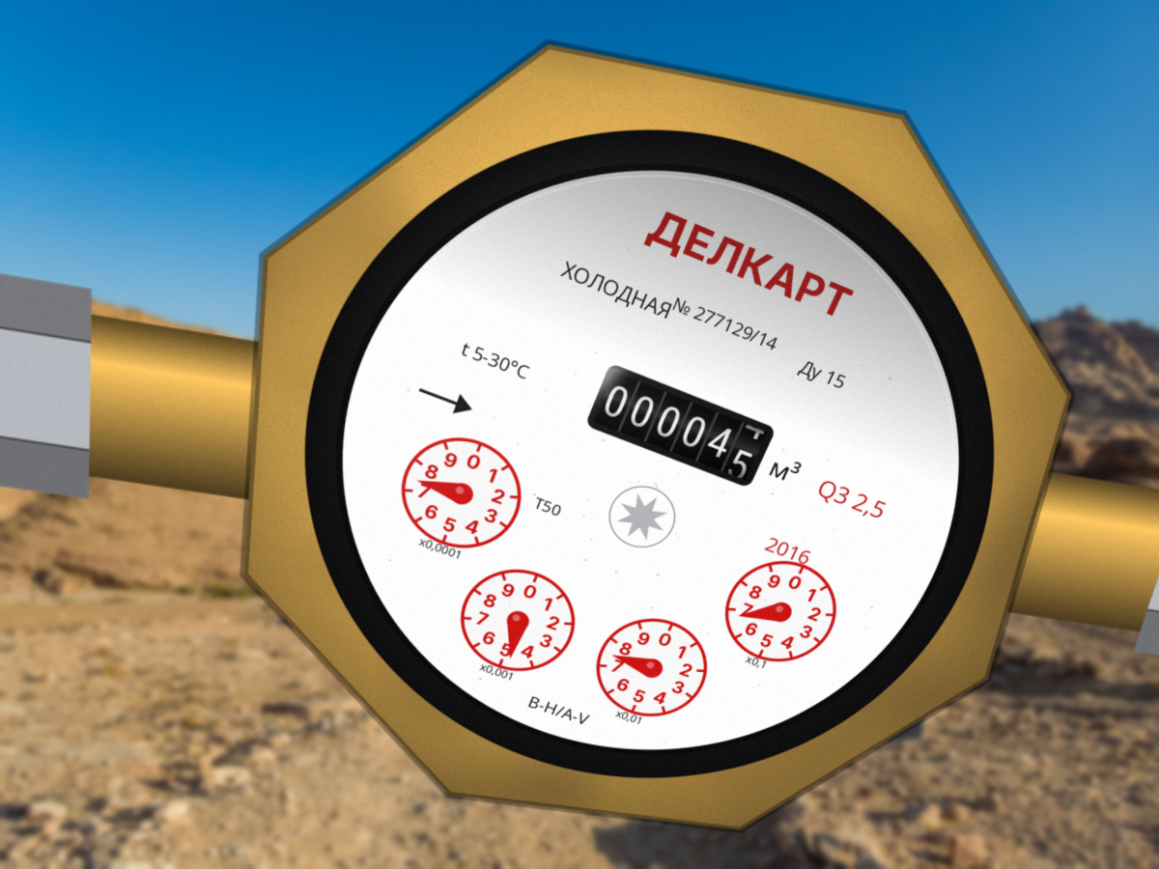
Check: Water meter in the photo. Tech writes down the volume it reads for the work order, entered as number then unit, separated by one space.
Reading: 44.6747 m³
